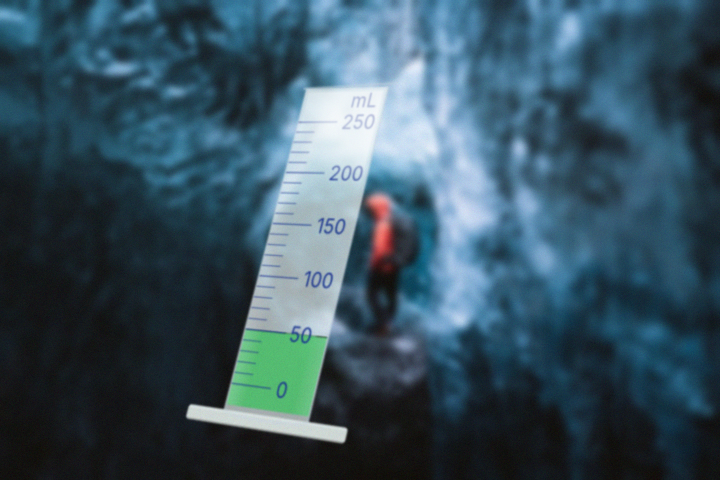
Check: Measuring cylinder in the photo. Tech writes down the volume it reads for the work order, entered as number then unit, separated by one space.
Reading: 50 mL
